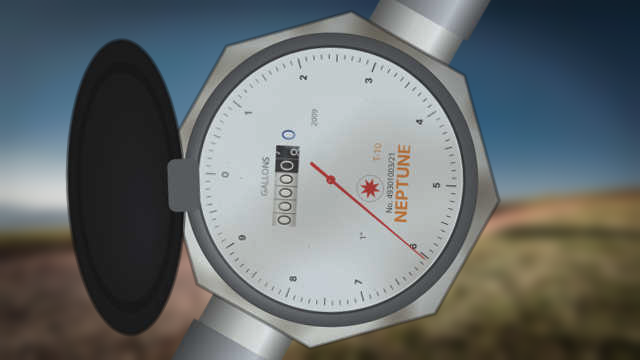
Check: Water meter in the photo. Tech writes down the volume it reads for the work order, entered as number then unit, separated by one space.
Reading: 76.0 gal
